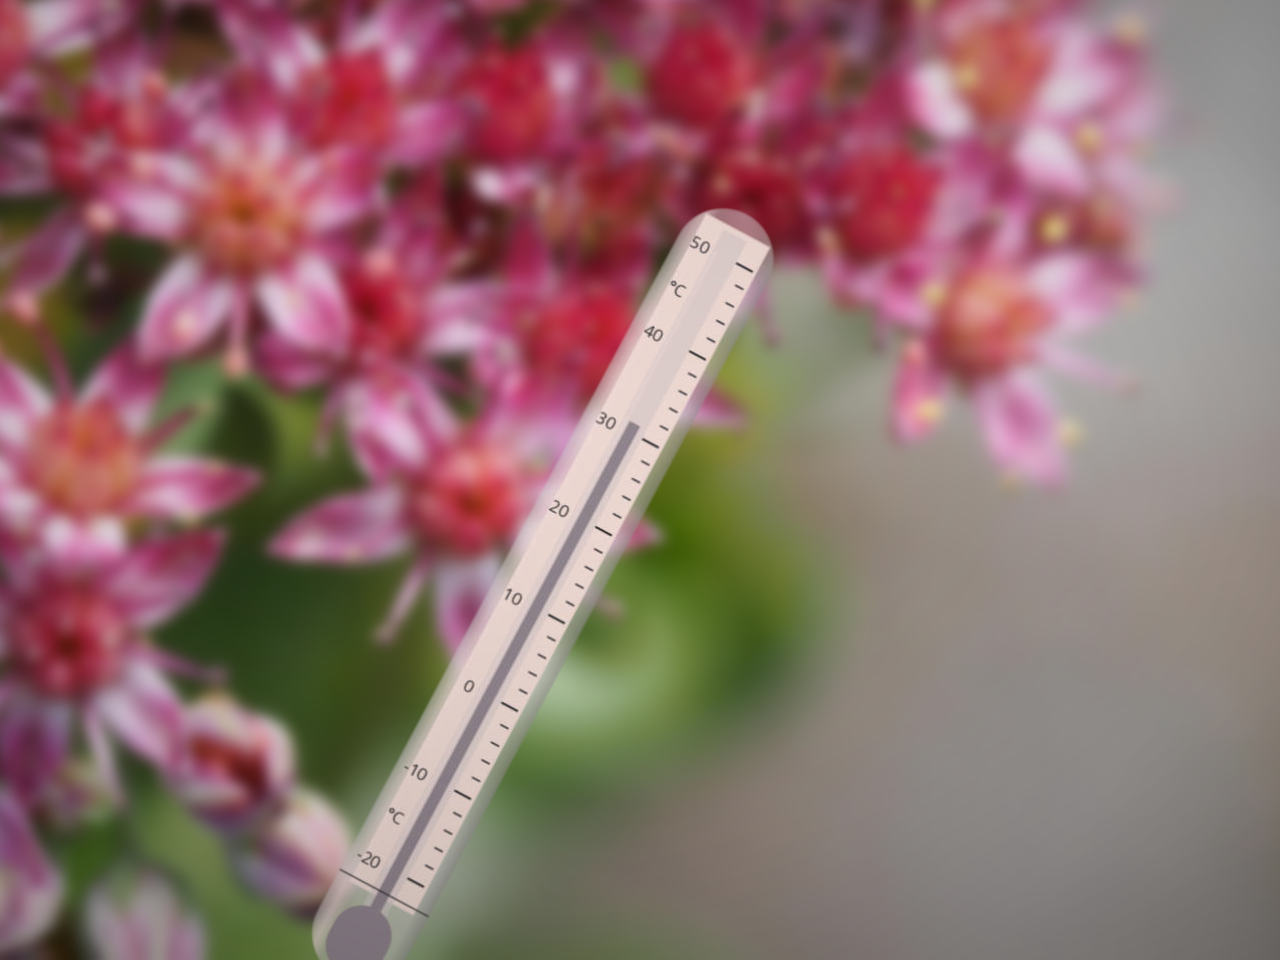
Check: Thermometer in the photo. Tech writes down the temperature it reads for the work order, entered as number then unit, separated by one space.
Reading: 31 °C
